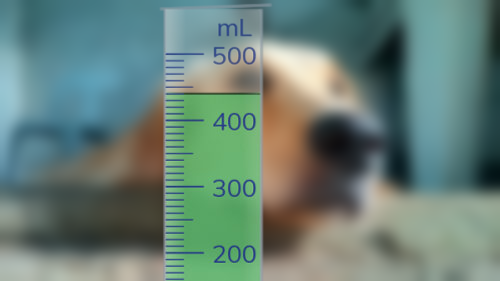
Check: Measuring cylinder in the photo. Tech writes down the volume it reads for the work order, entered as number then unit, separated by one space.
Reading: 440 mL
